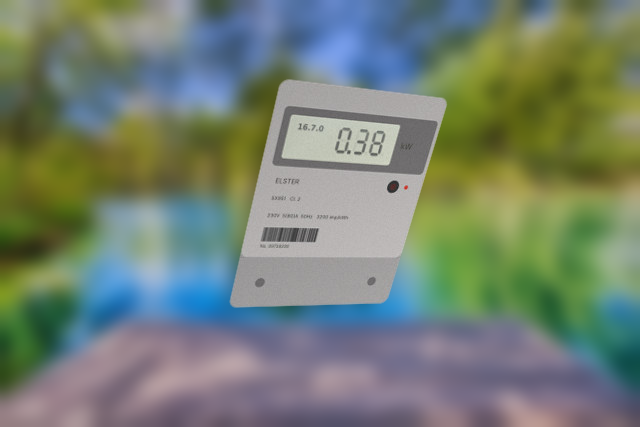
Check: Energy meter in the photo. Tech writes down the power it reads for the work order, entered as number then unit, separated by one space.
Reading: 0.38 kW
